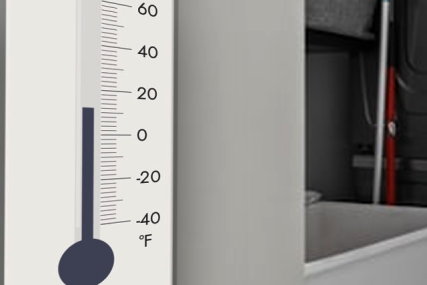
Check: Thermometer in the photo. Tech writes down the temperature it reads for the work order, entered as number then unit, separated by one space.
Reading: 12 °F
